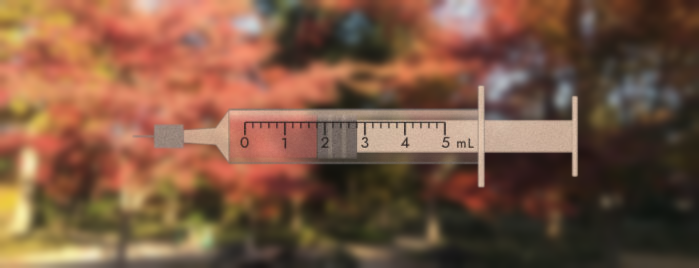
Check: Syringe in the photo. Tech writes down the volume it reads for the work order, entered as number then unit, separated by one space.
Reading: 1.8 mL
